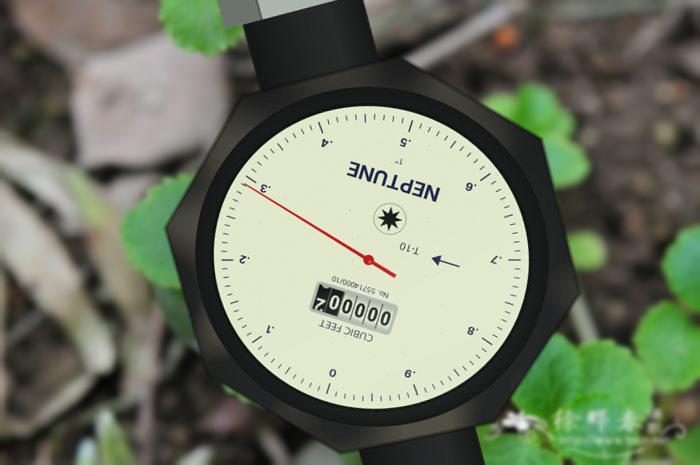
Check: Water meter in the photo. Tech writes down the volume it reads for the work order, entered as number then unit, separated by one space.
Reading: 2.29 ft³
